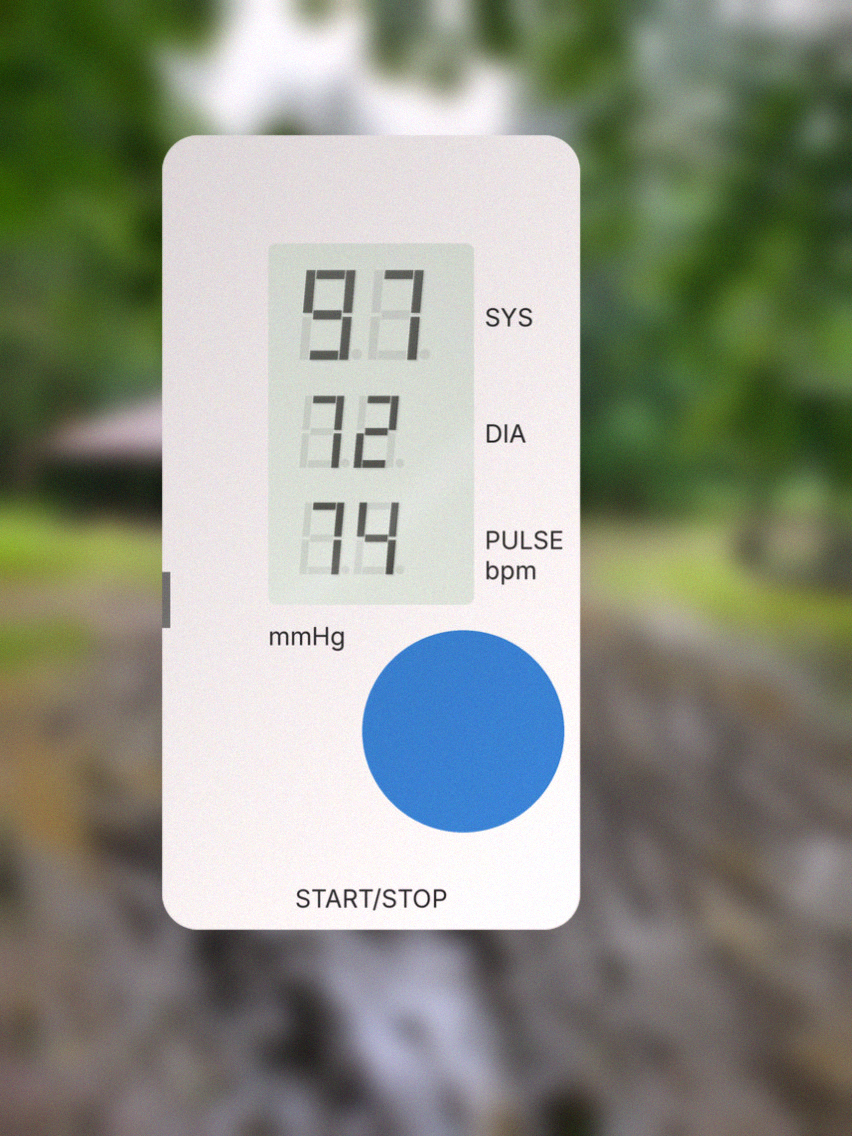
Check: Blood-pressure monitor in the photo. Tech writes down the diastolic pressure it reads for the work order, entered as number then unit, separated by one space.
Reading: 72 mmHg
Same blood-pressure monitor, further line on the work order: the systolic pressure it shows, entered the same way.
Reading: 97 mmHg
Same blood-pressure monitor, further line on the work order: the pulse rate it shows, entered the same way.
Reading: 74 bpm
